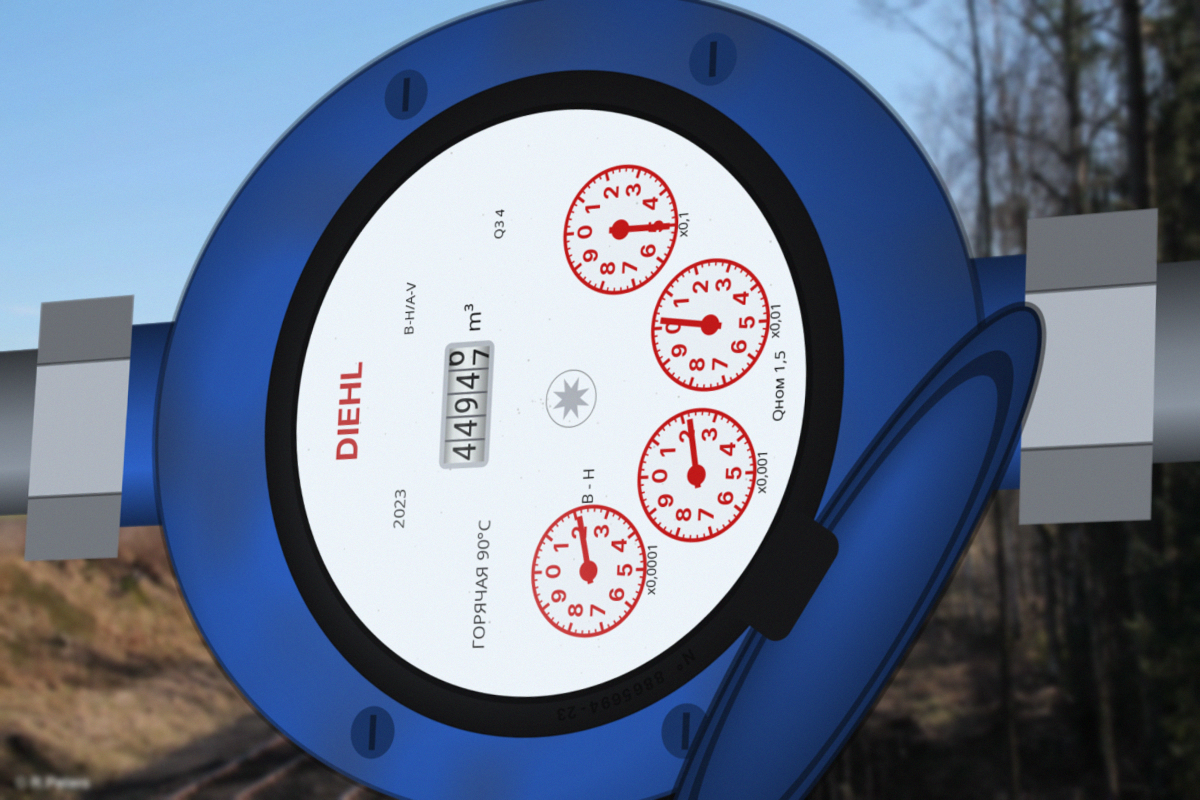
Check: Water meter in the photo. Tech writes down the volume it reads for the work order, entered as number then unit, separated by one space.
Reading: 44946.5022 m³
